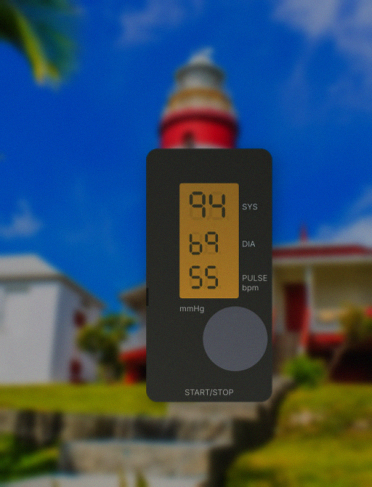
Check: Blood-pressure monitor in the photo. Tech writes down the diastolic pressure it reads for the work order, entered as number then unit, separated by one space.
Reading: 69 mmHg
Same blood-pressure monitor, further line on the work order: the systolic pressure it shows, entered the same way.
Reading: 94 mmHg
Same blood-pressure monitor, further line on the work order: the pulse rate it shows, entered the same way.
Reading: 55 bpm
